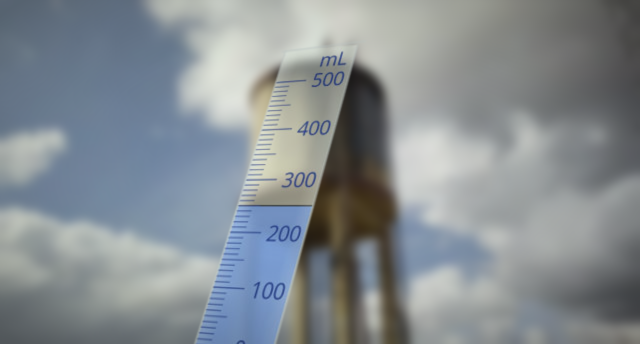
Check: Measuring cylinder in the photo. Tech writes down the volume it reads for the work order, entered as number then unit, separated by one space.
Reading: 250 mL
